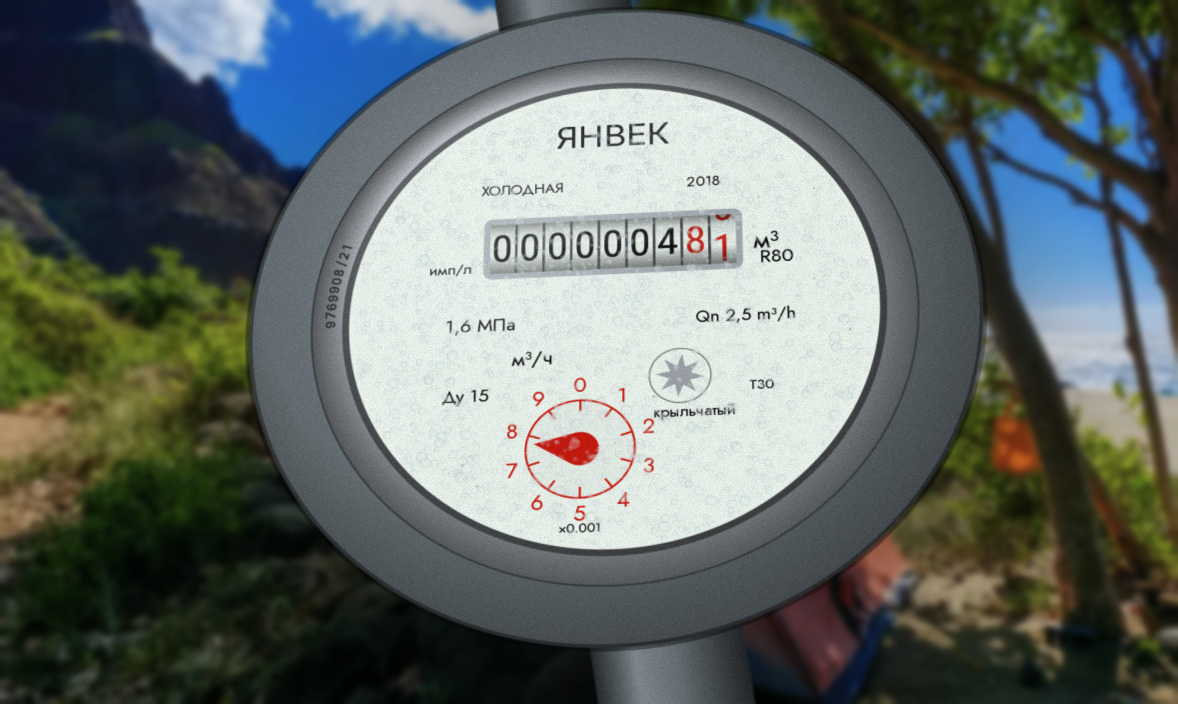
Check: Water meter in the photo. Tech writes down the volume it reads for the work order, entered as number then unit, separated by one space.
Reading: 4.807 m³
